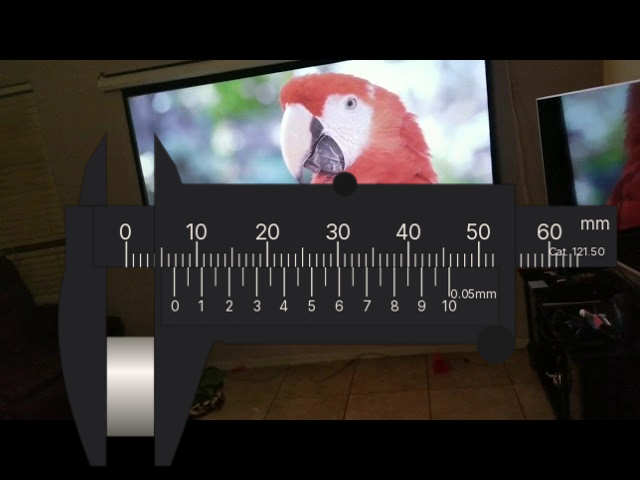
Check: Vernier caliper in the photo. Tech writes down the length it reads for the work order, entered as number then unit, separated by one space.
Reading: 6.8 mm
